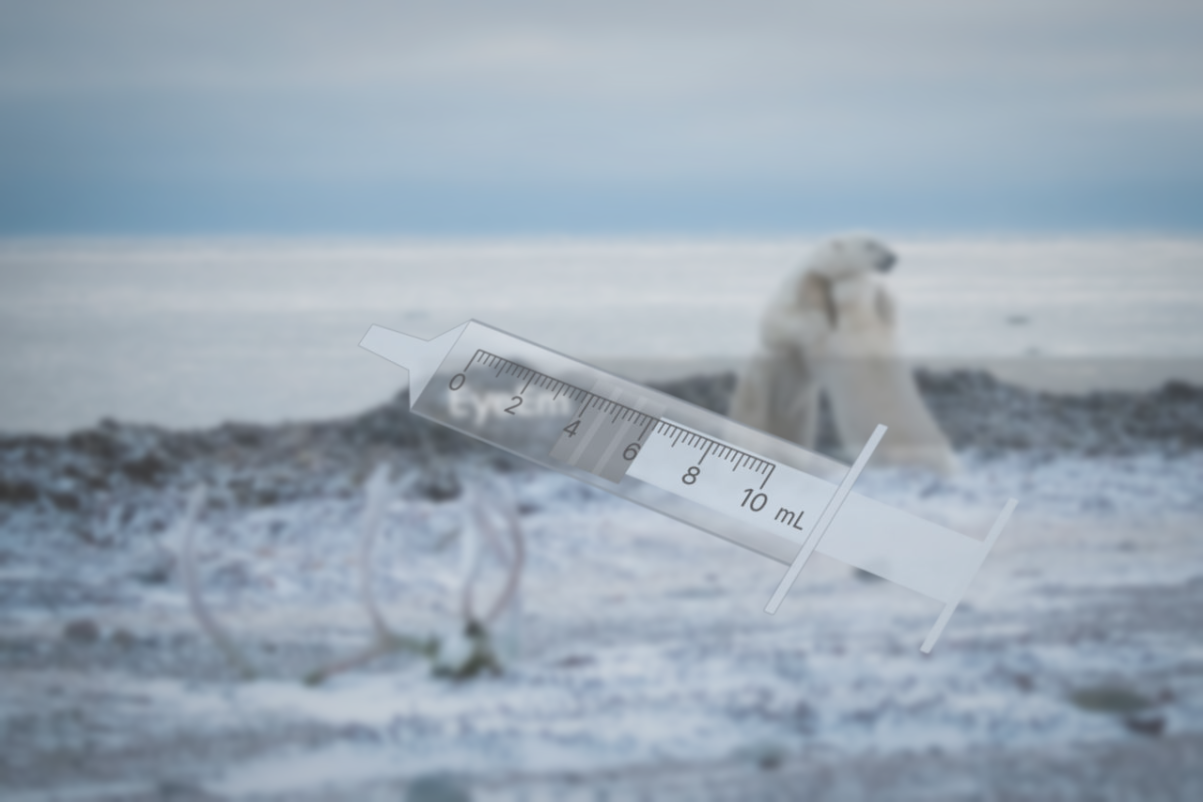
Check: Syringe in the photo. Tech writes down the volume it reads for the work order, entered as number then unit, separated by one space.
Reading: 3.8 mL
